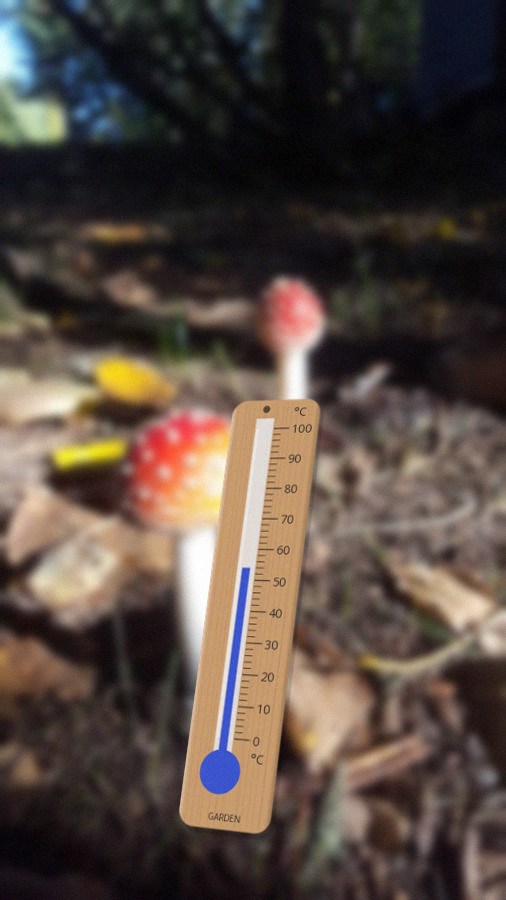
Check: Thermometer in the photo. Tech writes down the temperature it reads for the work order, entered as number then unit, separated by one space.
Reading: 54 °C
